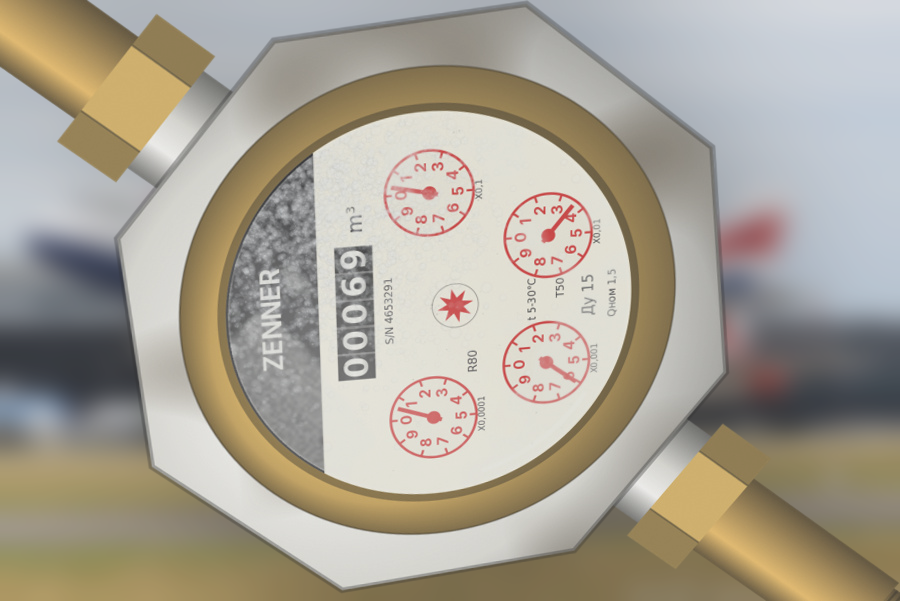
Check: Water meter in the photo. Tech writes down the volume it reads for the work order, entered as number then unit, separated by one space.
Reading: 69.0360 m³
